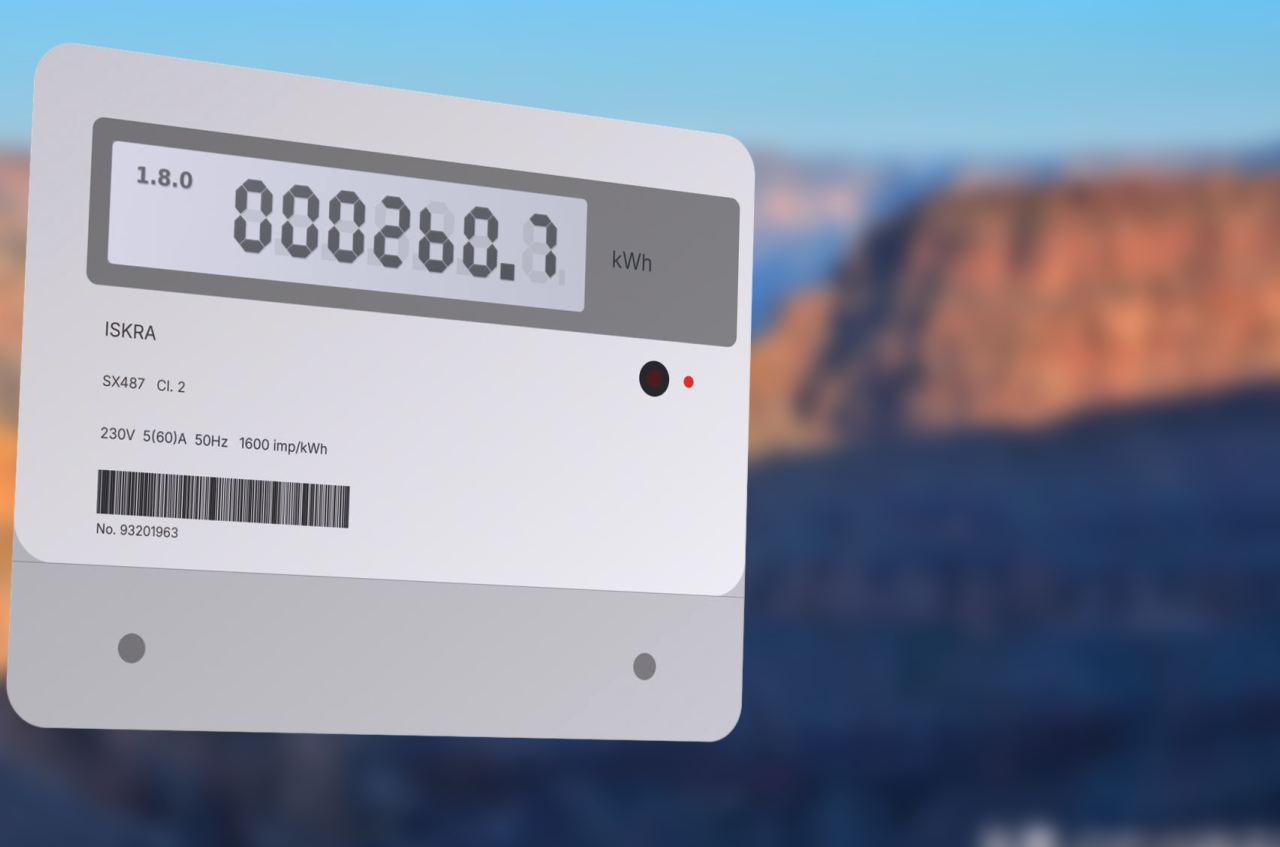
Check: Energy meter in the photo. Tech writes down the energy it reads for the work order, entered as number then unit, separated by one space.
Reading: 260.7 kWh
